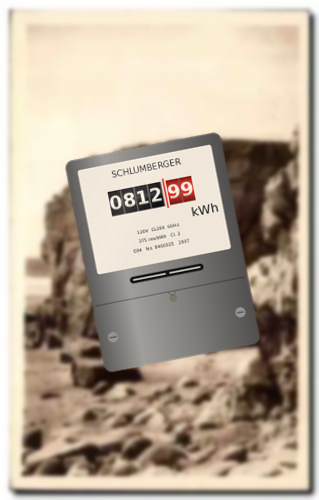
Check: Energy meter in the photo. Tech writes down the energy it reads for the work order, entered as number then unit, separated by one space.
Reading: 812.99 kWh
